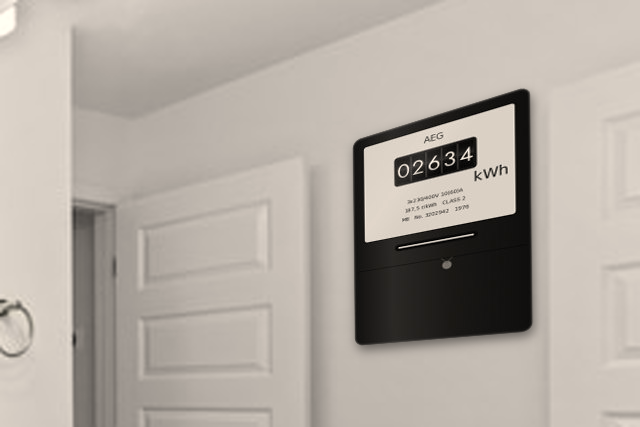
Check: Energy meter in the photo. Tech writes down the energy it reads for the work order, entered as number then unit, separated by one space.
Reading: 2634 kWh
